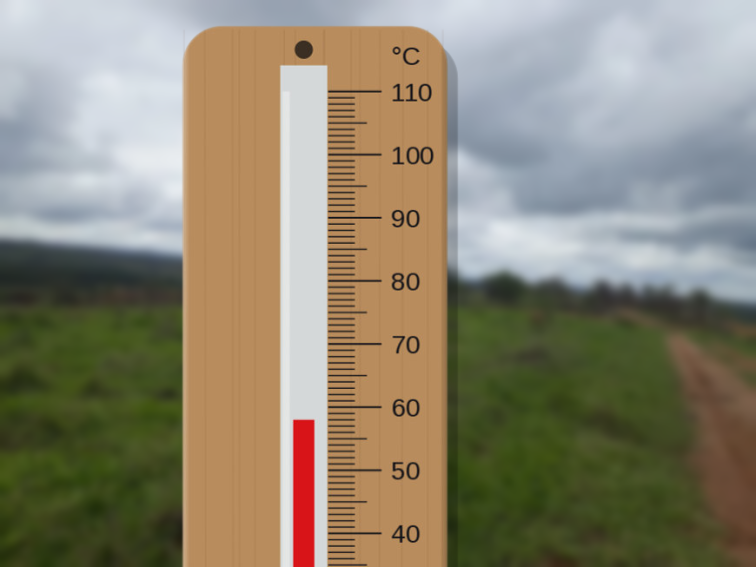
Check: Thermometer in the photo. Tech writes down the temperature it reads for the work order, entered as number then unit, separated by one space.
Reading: 58 °C
